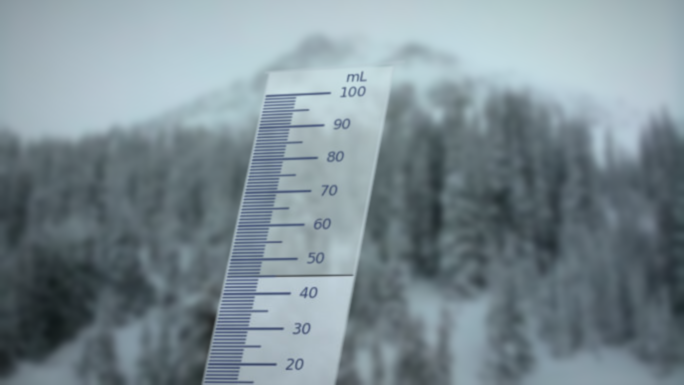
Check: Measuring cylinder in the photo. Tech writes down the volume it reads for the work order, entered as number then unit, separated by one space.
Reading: 45 mL
